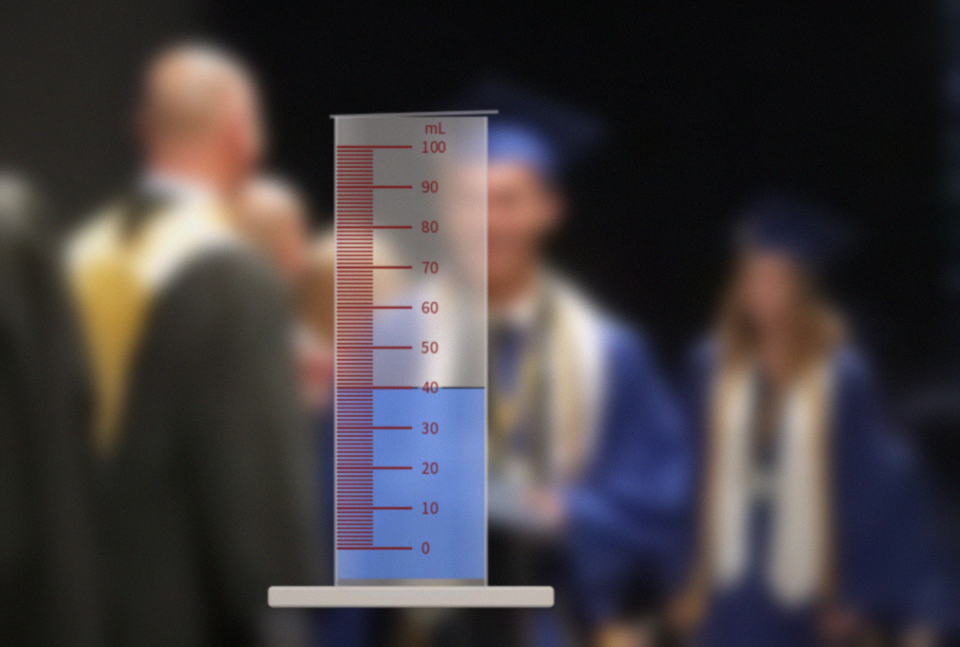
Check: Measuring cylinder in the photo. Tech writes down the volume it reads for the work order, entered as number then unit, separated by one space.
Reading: 40 mL
